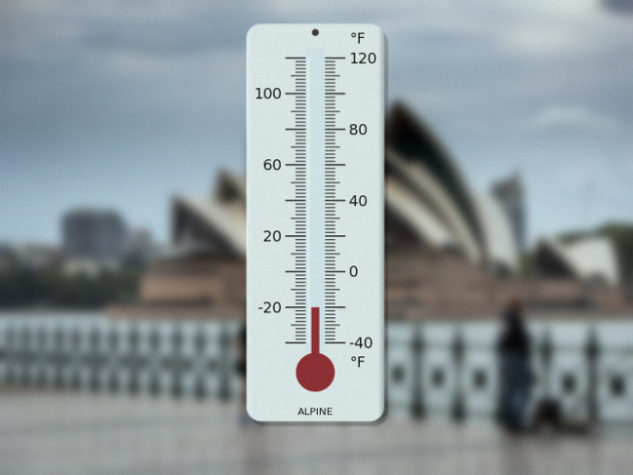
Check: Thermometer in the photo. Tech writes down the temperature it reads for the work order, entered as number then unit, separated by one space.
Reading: -20 °F
